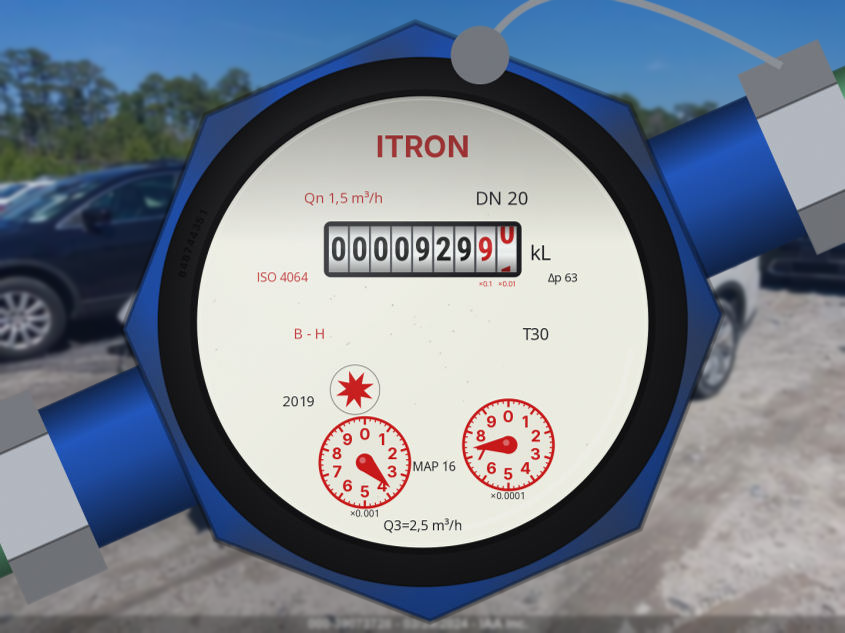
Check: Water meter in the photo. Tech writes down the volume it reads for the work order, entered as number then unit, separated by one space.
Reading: 929.9037 kL
